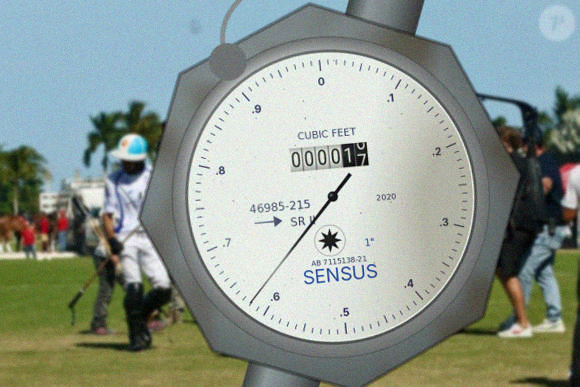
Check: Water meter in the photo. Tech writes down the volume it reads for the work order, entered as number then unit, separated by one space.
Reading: 16.62 ft³
